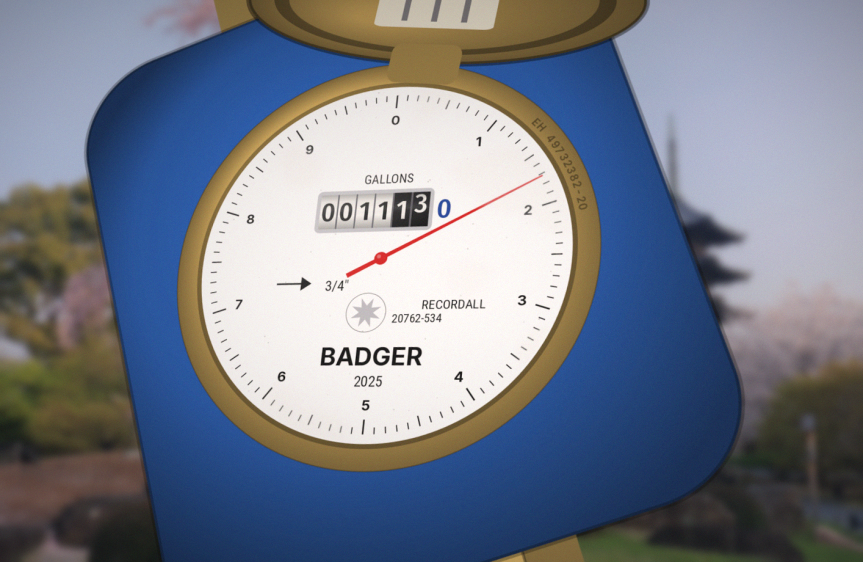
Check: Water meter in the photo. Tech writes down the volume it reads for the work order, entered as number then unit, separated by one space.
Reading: 11131.7 gal
